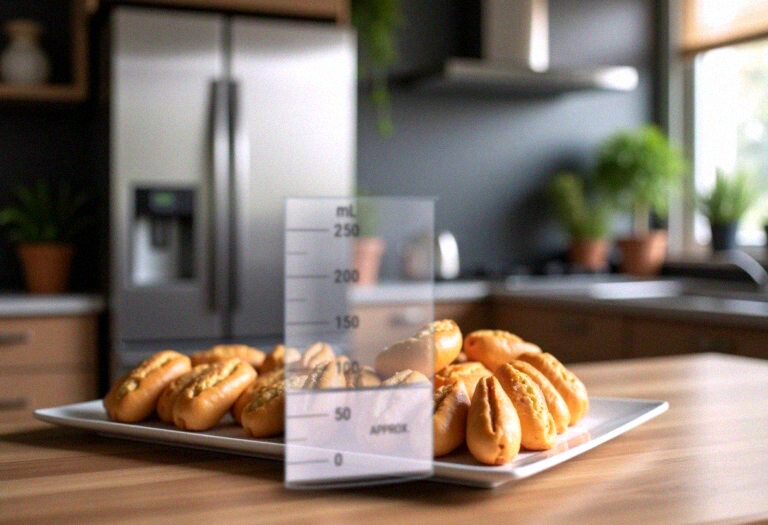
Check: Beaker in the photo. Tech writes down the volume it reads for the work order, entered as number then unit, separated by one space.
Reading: 75 mL
